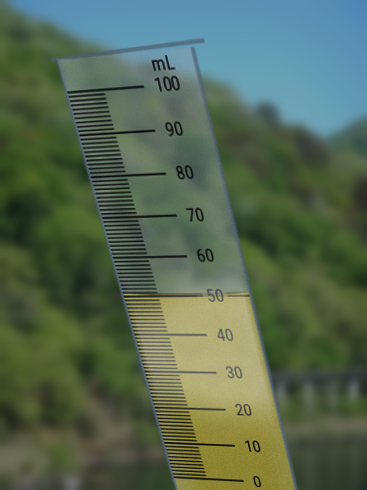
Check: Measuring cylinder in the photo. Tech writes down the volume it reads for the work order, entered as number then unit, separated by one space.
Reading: 50 mL
